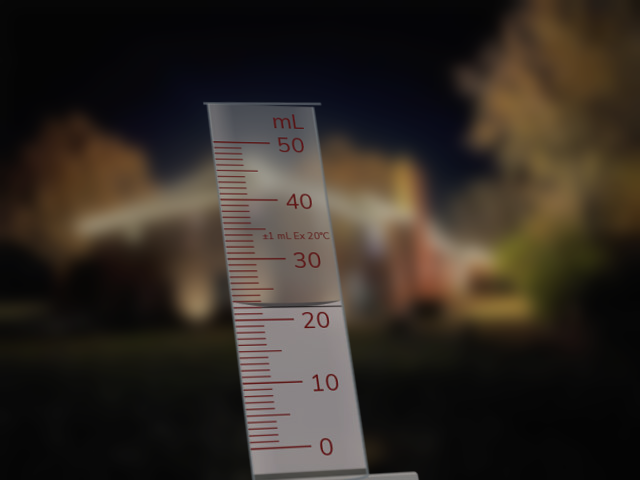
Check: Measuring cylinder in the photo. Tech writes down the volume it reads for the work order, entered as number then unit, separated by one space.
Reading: 22 mL
